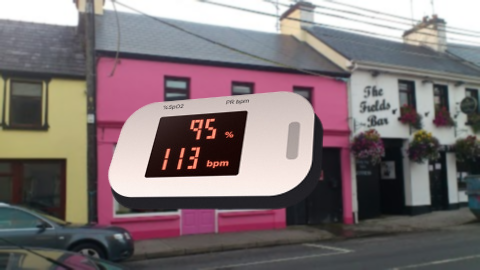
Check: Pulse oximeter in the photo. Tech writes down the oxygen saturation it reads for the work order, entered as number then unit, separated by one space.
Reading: 95 %
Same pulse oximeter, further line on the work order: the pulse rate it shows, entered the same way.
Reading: 113 bpm
